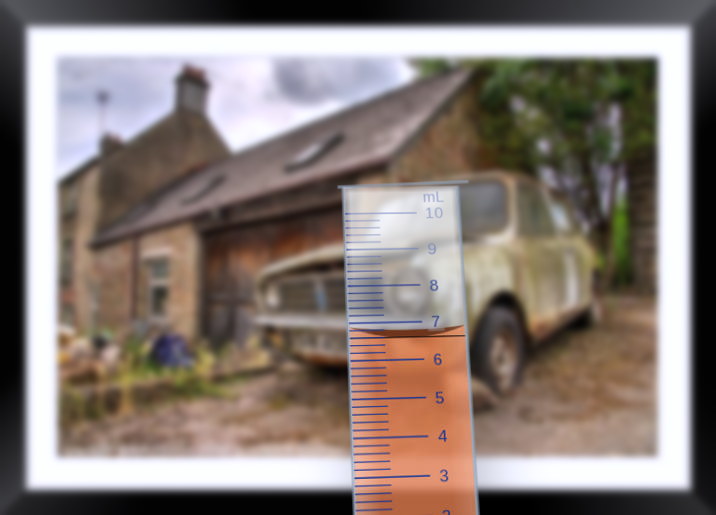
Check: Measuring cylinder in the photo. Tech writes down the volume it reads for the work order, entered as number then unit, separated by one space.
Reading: 6.6 mL
